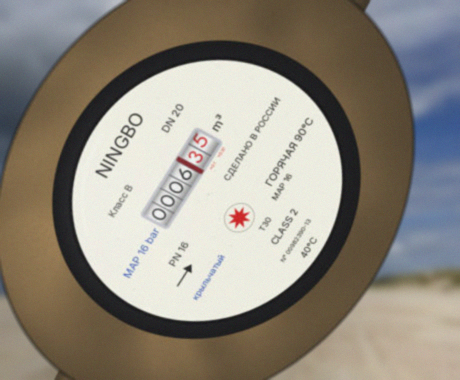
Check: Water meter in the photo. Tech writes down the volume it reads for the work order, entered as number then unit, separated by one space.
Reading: 6.35 m³
